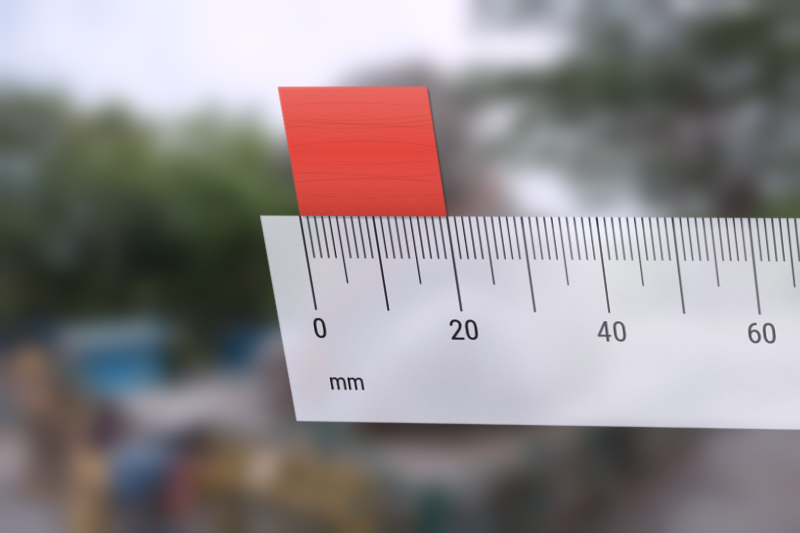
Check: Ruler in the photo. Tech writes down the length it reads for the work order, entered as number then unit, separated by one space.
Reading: 20 mm
